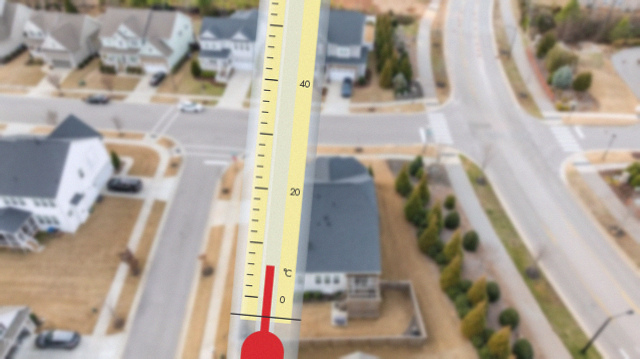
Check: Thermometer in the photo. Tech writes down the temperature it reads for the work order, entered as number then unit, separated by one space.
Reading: 6 °C
